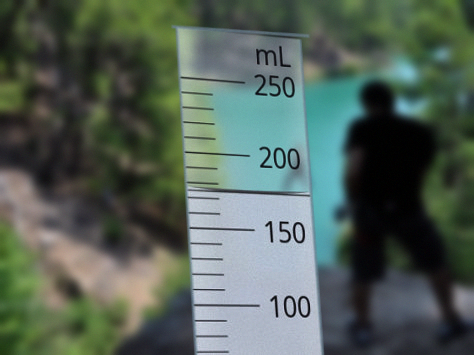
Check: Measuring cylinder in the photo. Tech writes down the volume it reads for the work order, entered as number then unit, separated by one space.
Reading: 175 mL
